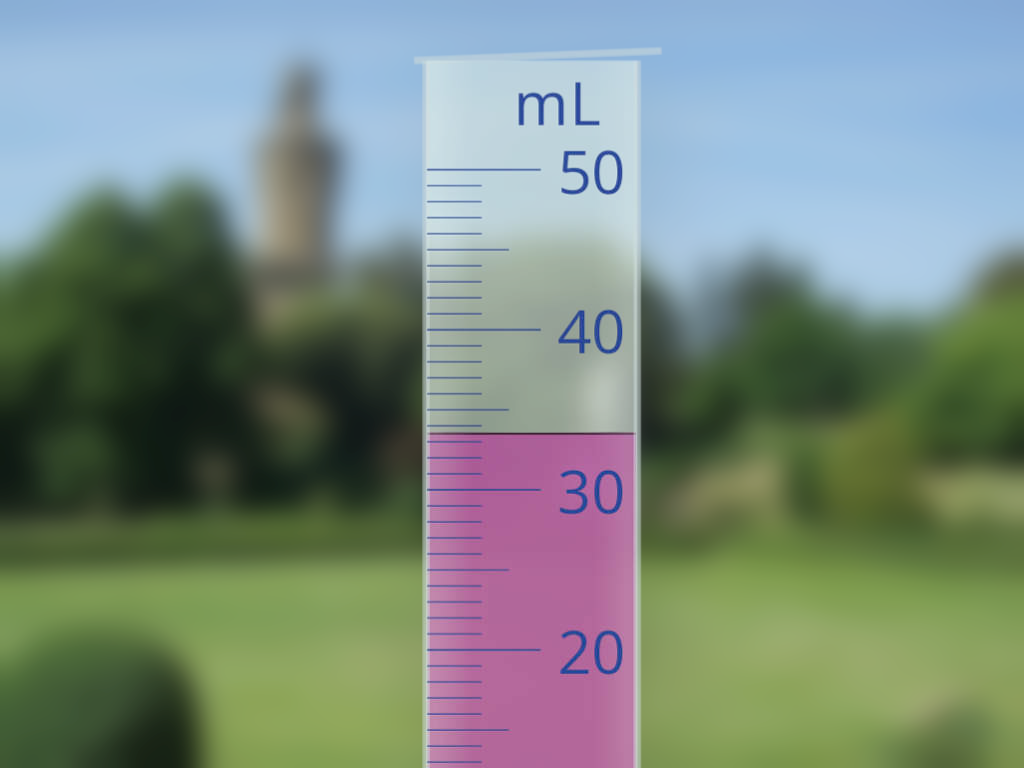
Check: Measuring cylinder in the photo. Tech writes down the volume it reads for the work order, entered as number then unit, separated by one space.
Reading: 33.5 mL
